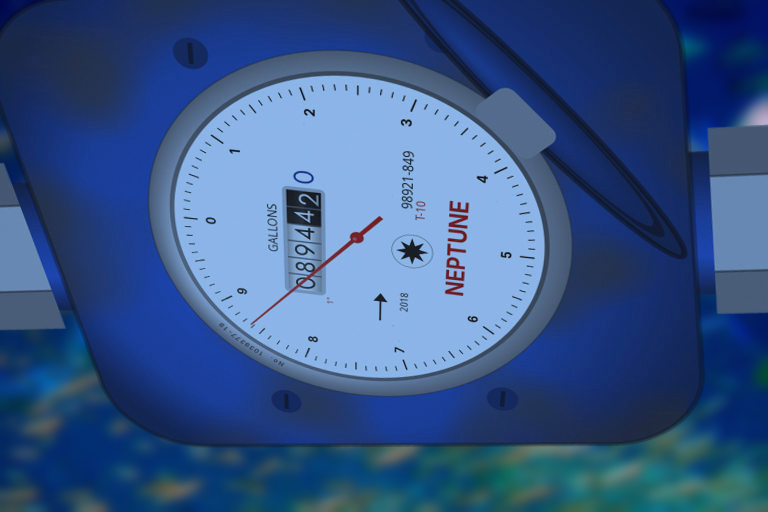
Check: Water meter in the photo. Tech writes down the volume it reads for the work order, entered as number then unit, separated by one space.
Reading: 894418.6 gal
